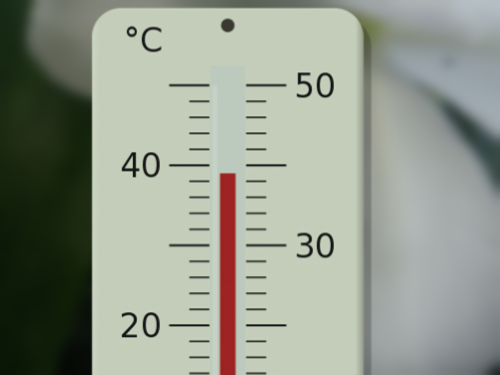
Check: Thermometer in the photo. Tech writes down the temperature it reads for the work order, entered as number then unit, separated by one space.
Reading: 39 °C
